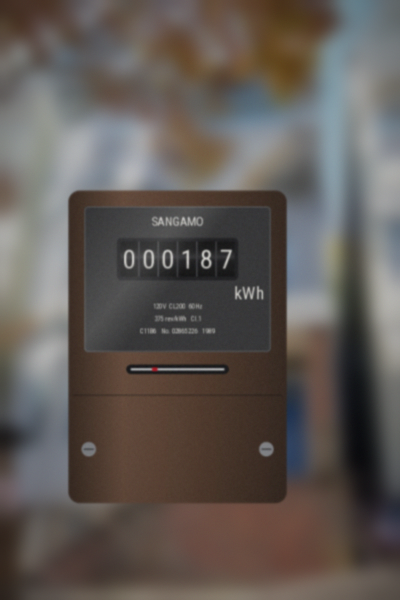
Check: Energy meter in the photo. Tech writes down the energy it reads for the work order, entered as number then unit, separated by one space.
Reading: 187 kWh
